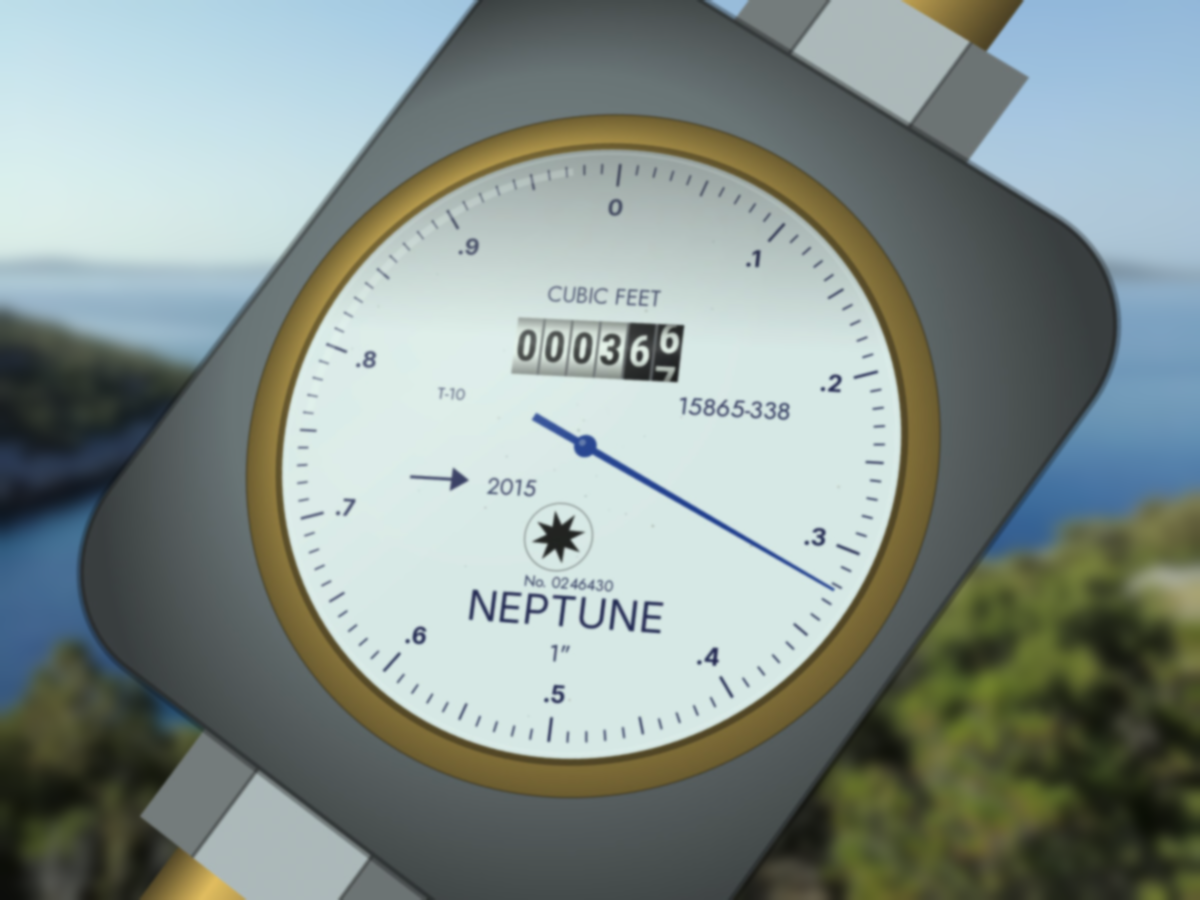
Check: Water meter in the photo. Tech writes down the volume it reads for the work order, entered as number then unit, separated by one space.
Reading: 366.32 ft³
